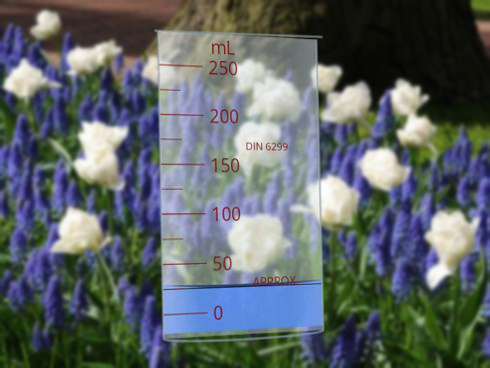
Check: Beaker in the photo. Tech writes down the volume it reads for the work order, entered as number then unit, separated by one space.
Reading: 25 mL
